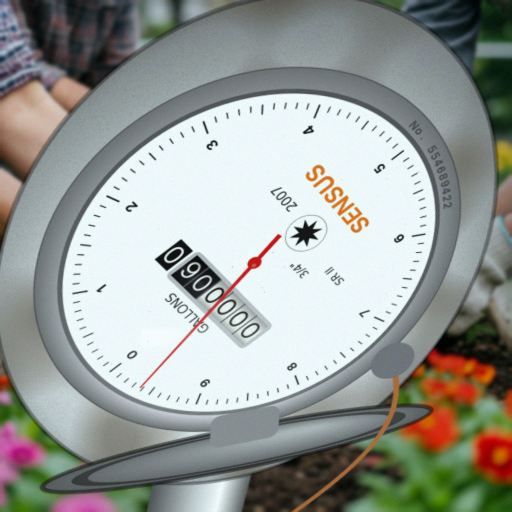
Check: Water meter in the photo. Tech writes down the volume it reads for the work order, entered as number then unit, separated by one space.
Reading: 59.6 gal
